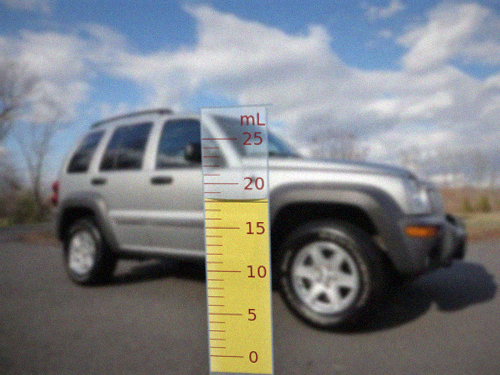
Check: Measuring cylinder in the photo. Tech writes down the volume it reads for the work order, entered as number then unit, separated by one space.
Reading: 18 mL
